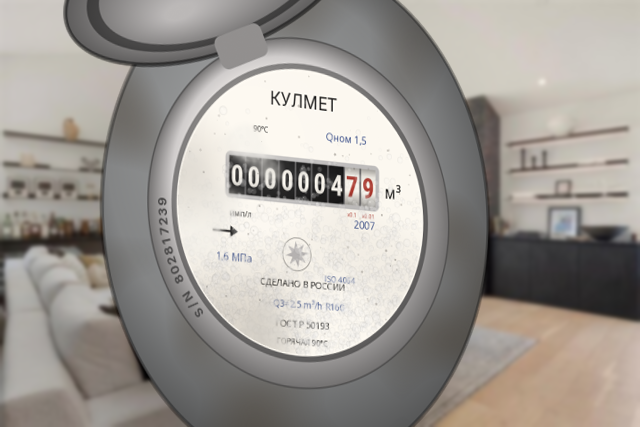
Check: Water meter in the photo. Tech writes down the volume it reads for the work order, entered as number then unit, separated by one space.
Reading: 4.79 m³
